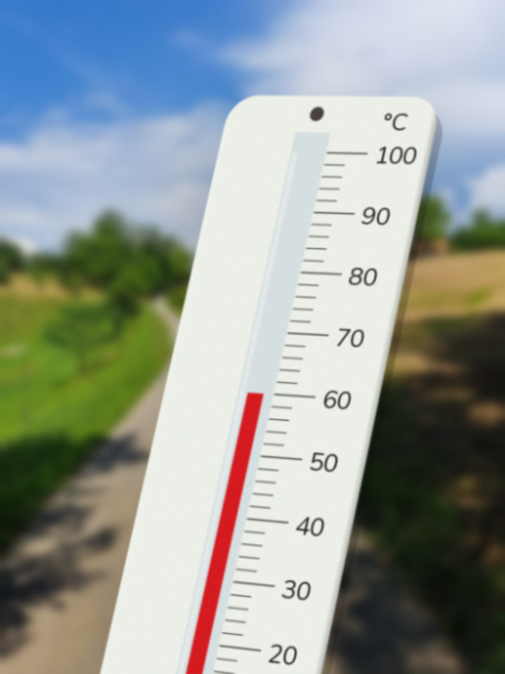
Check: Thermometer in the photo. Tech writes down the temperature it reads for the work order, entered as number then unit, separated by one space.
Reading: 60 °C
